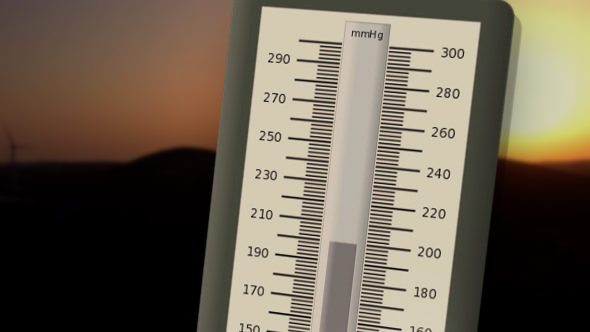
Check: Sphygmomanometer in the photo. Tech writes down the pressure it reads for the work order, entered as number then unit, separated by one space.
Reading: 200 mmHg
